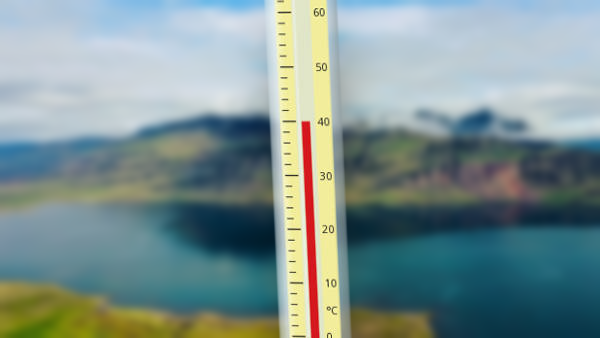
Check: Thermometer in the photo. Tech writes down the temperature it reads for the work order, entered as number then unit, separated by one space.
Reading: 40 °C
